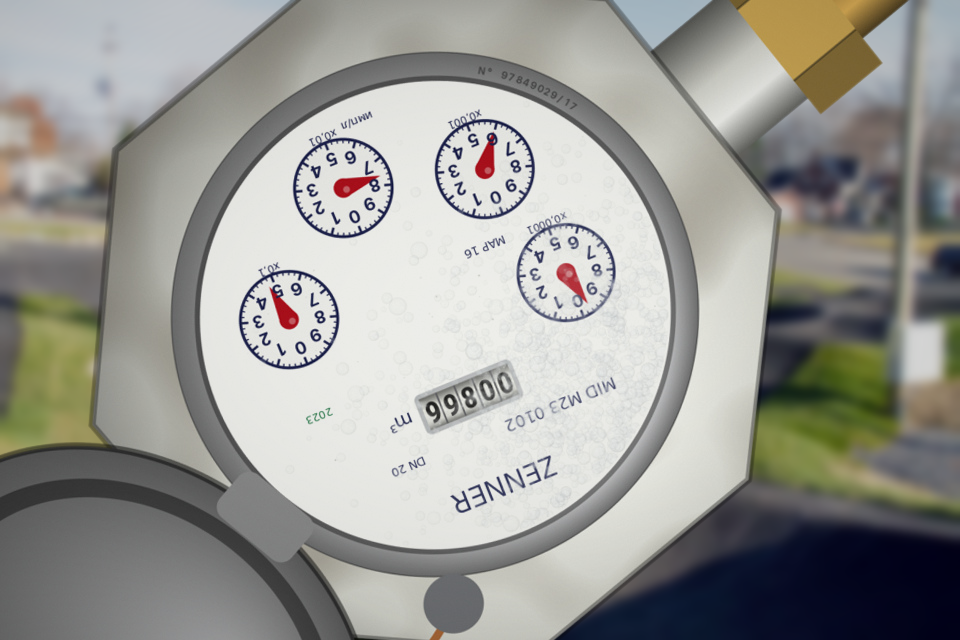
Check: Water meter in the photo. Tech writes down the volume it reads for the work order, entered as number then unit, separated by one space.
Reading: 866.4759 m³
